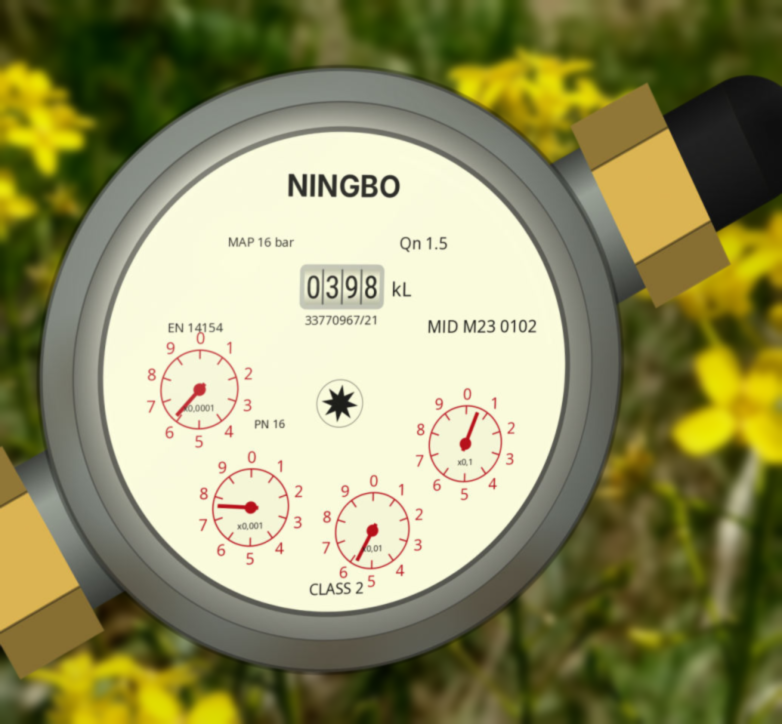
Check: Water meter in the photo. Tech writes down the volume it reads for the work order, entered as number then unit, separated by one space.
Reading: 398.0576 kL
